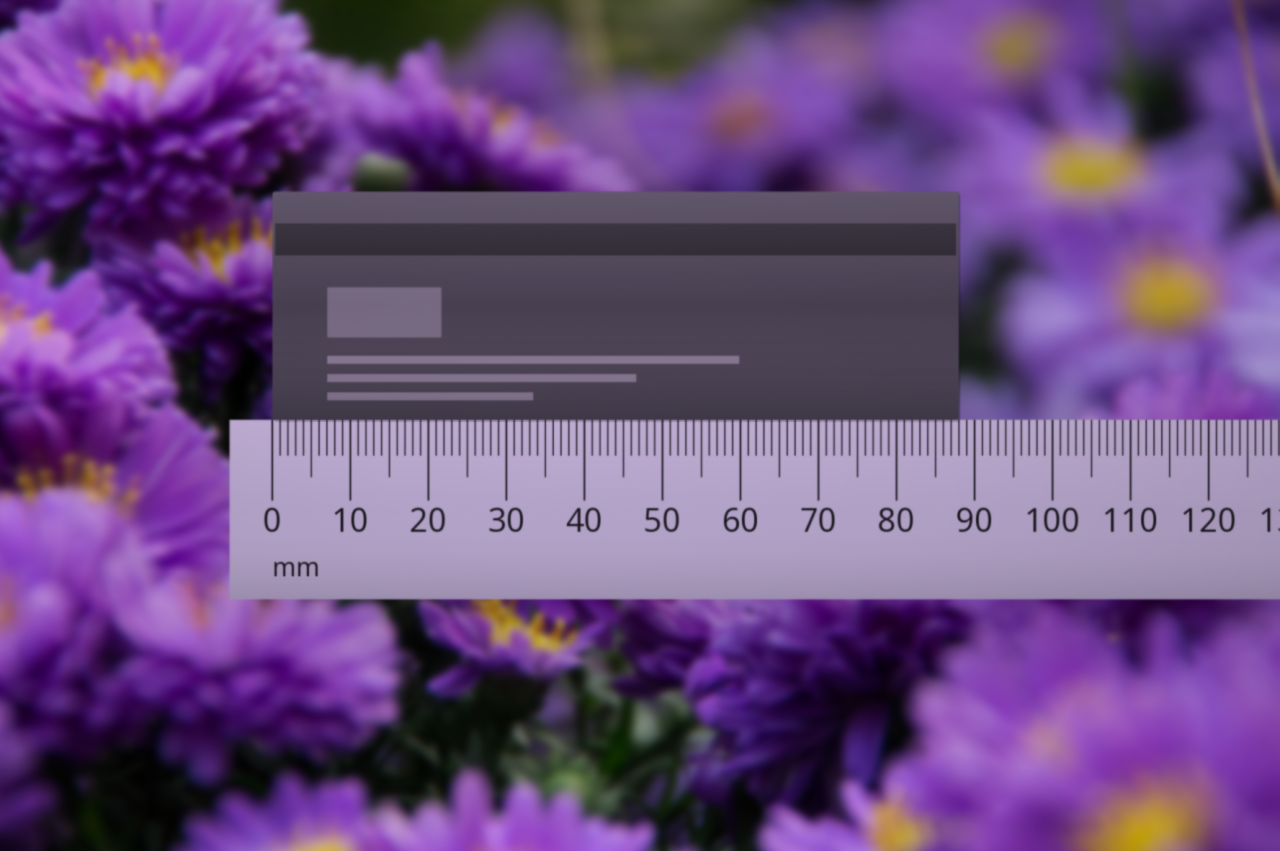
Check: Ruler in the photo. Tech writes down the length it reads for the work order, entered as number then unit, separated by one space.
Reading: 88 mm
